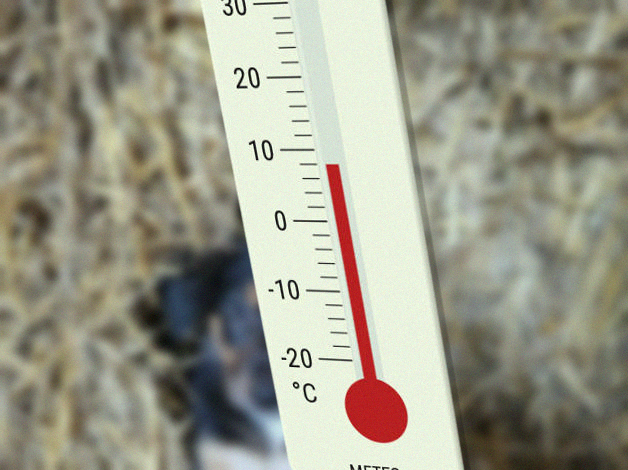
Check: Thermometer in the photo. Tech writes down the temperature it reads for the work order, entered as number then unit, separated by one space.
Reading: 8 °C
